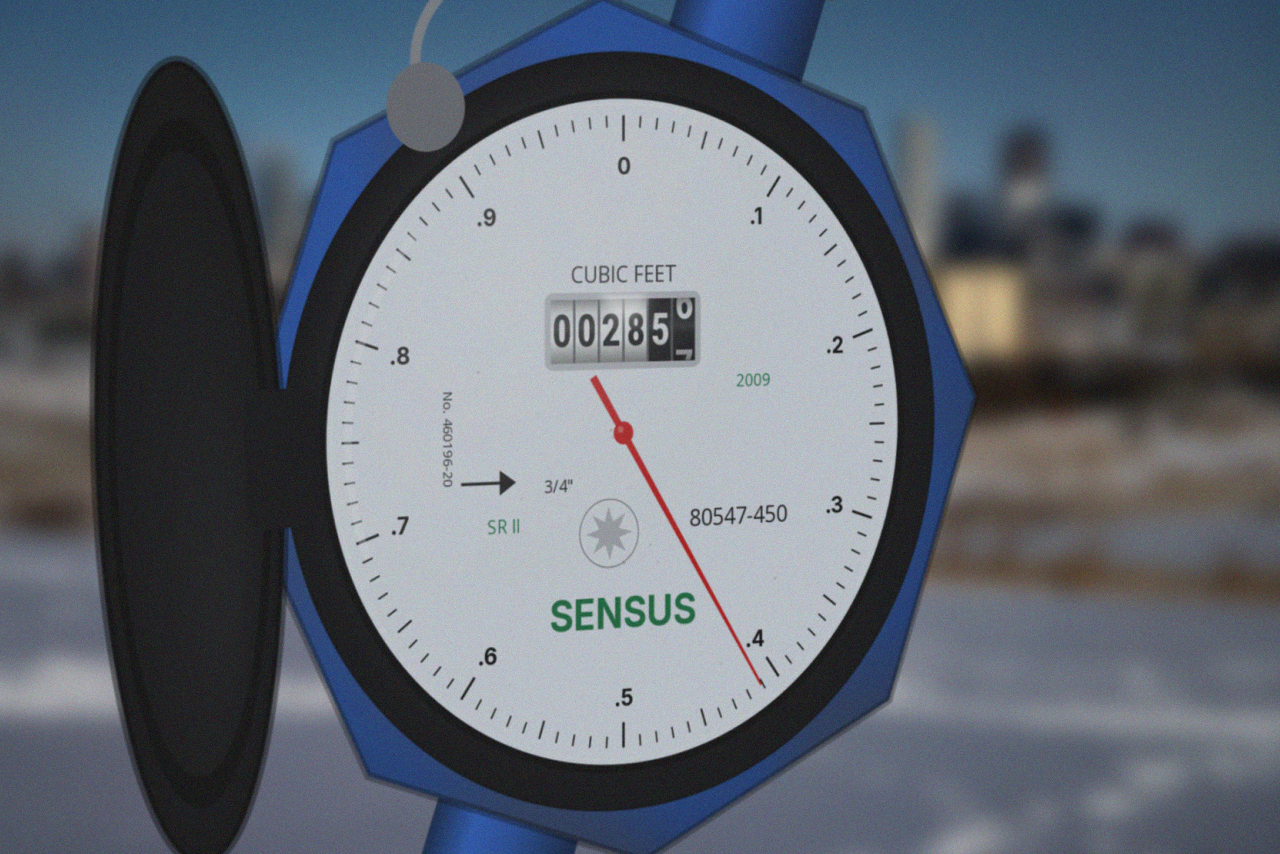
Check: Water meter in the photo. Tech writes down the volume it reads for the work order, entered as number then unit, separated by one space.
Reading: 2856.41 ft³
